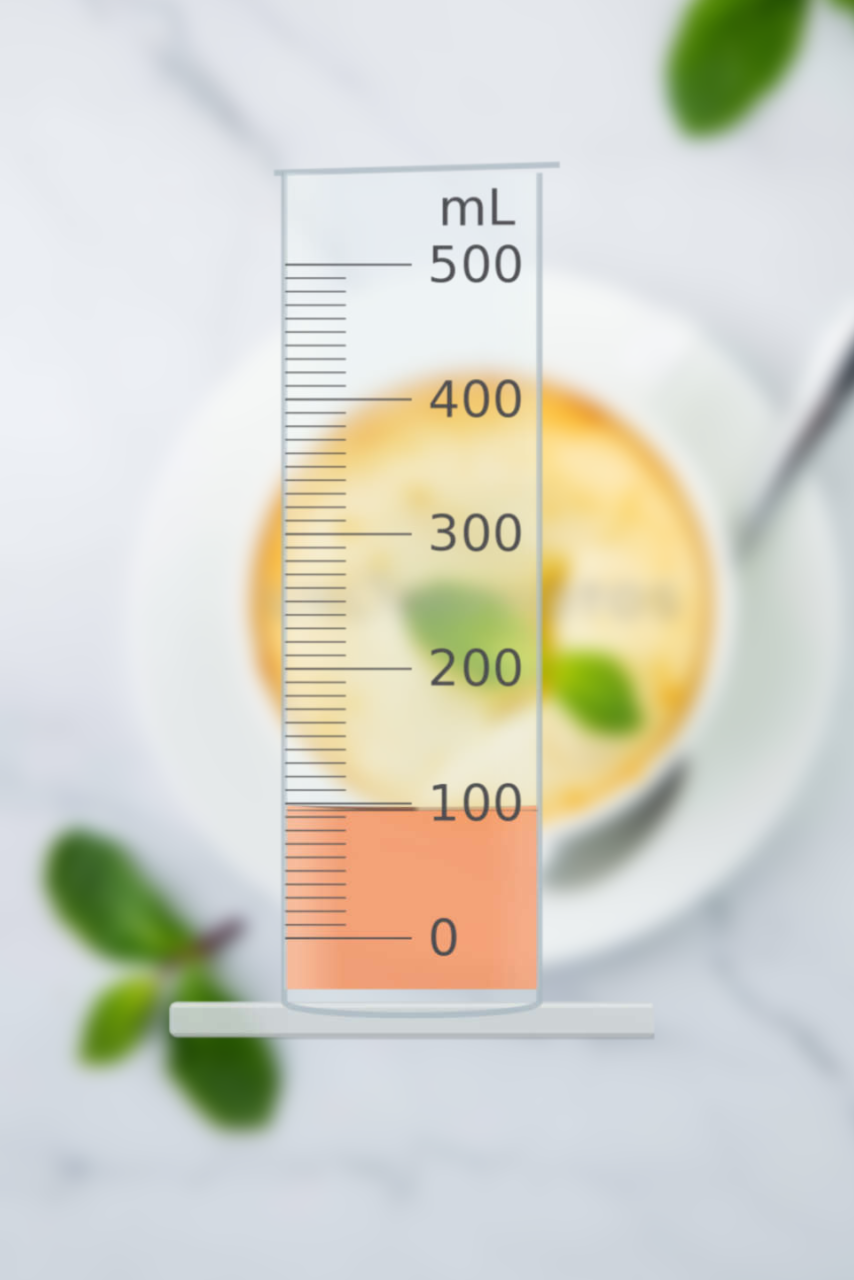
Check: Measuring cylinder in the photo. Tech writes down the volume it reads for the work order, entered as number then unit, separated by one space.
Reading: 95 mL
